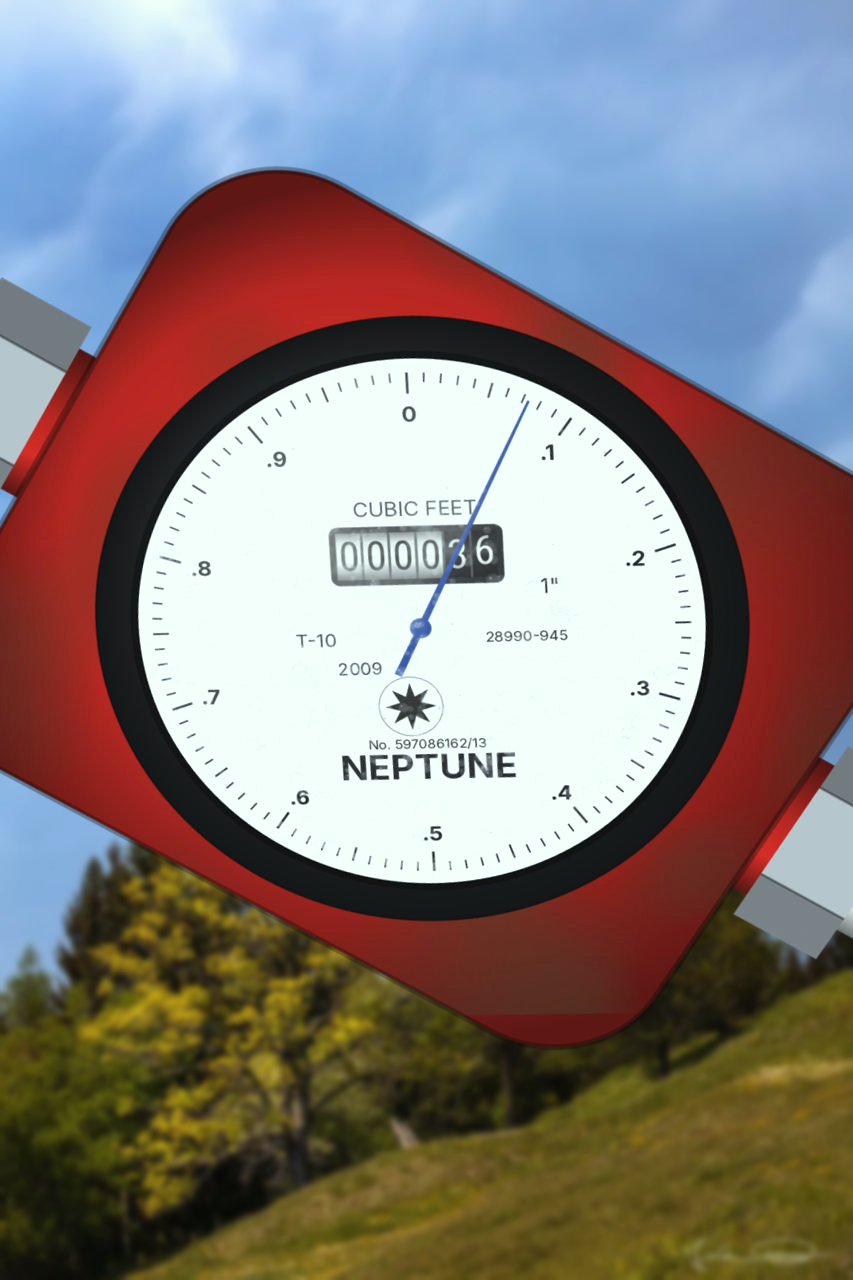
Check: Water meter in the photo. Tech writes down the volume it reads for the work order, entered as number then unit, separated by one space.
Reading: 36.07 ft³
